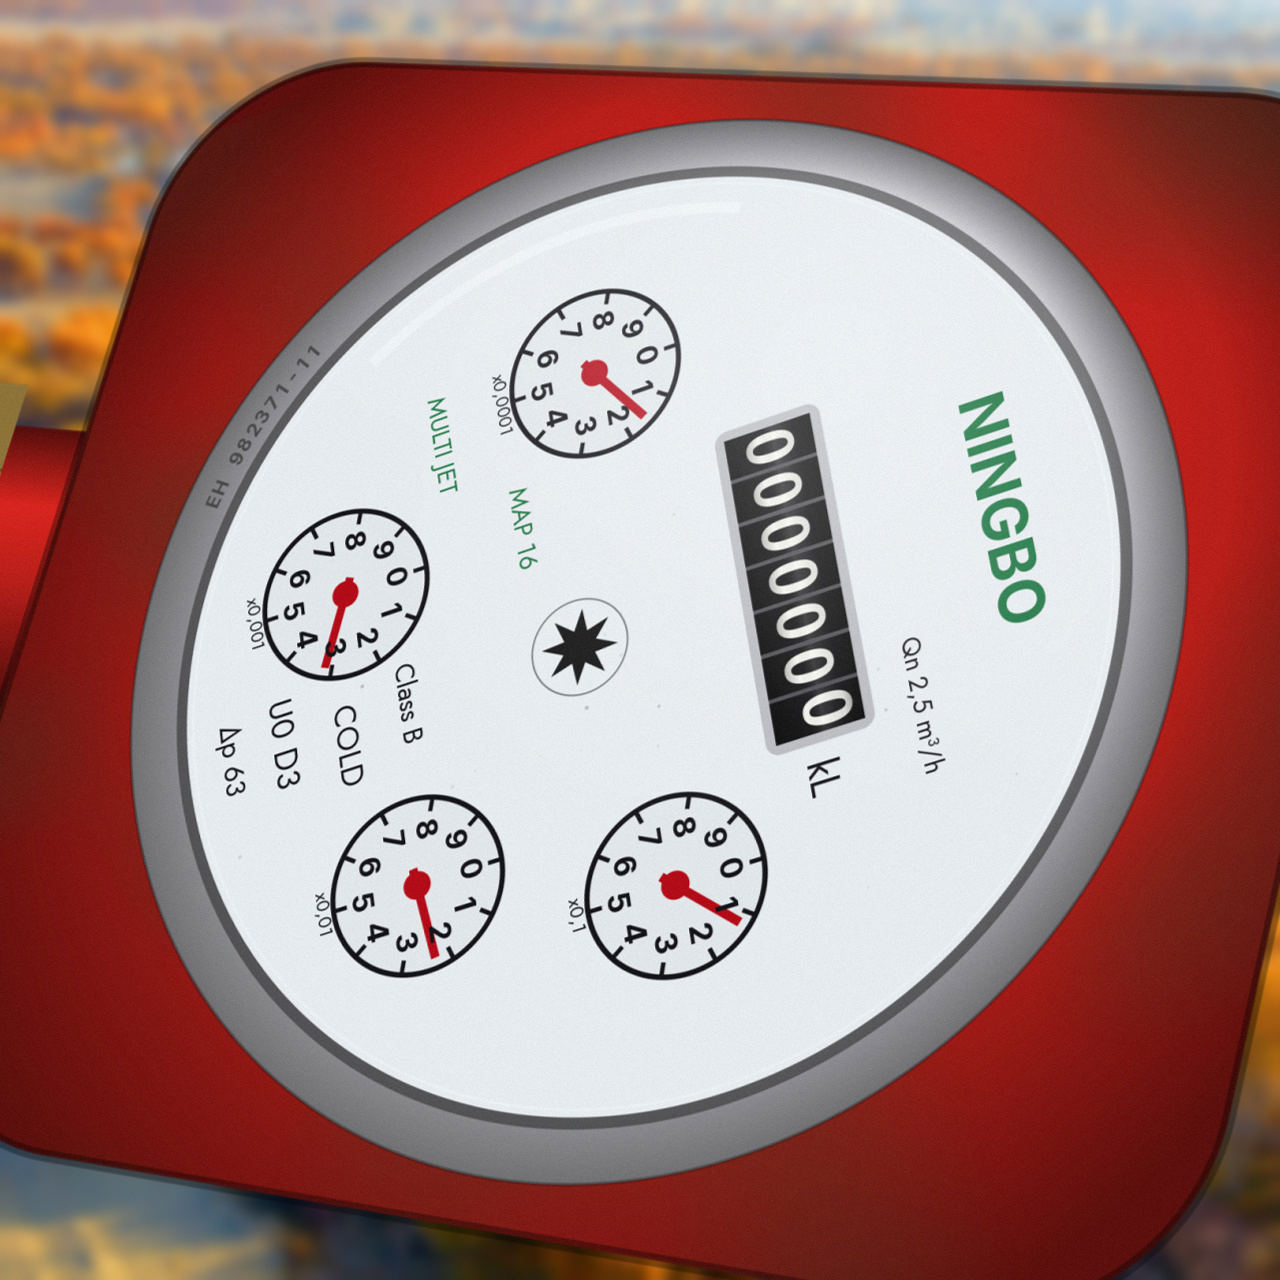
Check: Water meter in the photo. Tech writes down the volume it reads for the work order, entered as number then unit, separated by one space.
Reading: 0.1231 kL
